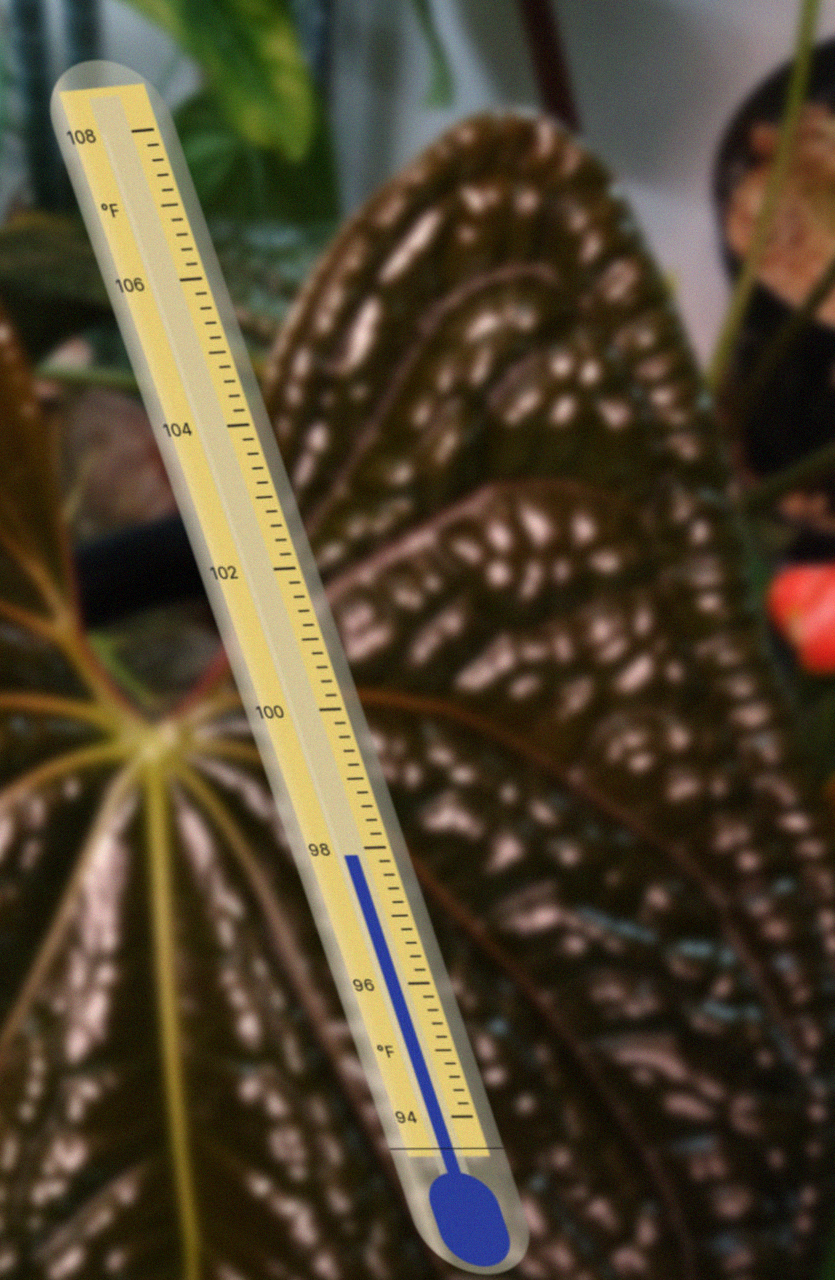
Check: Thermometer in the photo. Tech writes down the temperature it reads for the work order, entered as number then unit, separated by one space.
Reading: 97.9 °F
